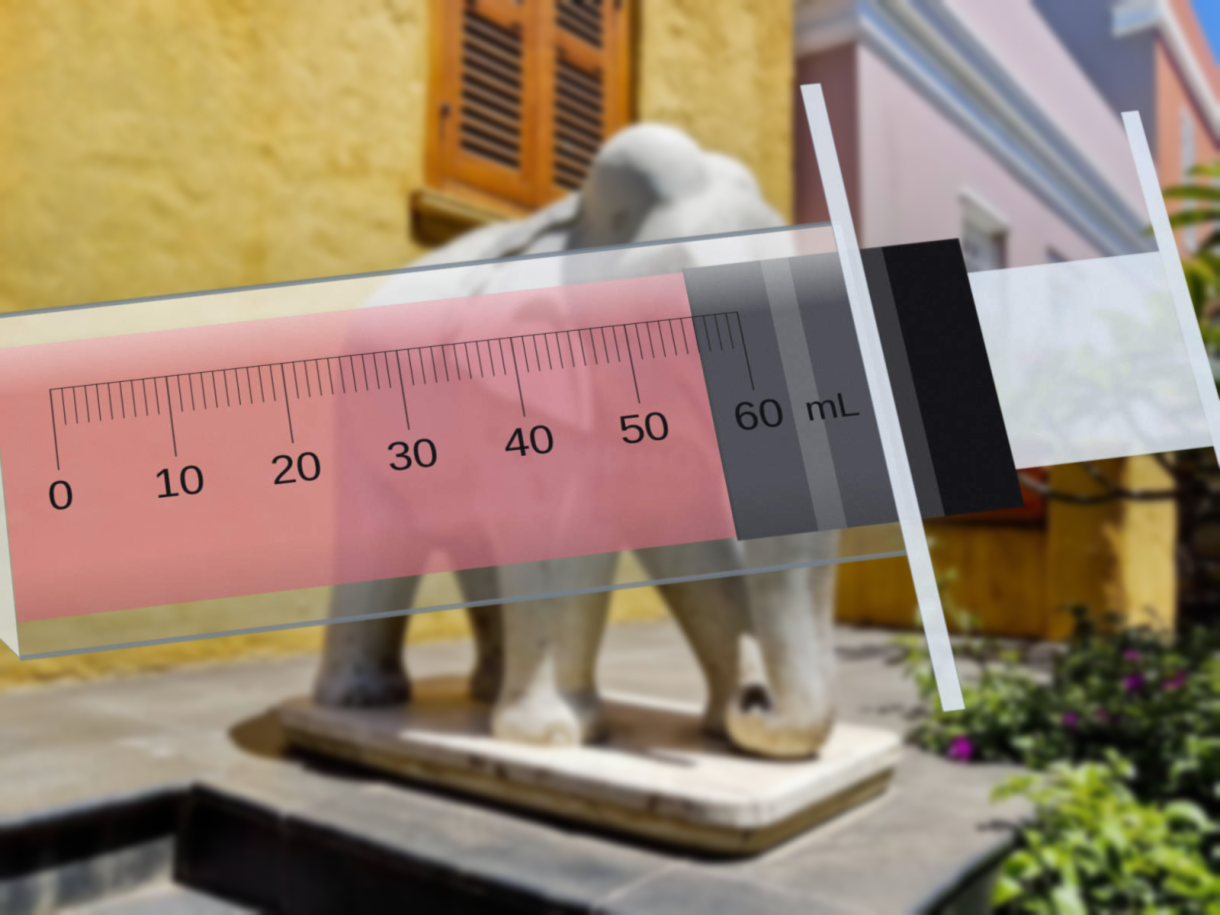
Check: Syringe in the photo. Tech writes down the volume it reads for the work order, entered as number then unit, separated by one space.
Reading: 56 mL
